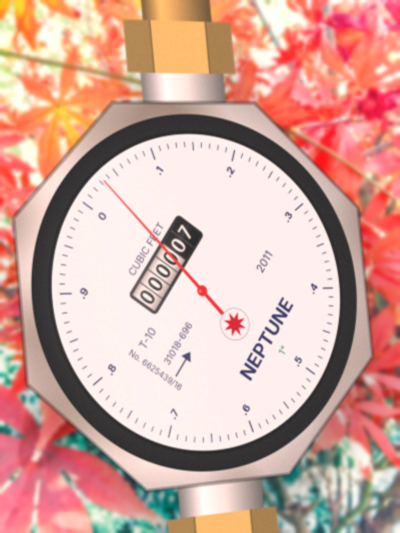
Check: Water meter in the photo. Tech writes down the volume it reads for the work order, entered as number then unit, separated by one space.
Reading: 7.03 ft³
